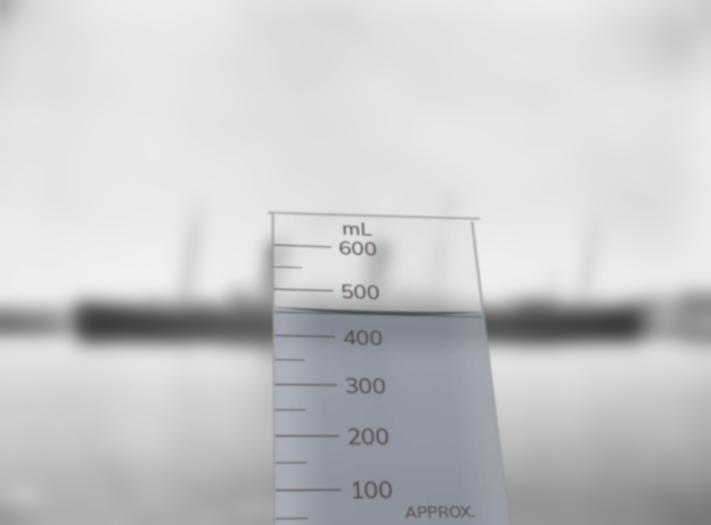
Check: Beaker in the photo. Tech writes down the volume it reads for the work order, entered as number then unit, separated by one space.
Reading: 450 mL
